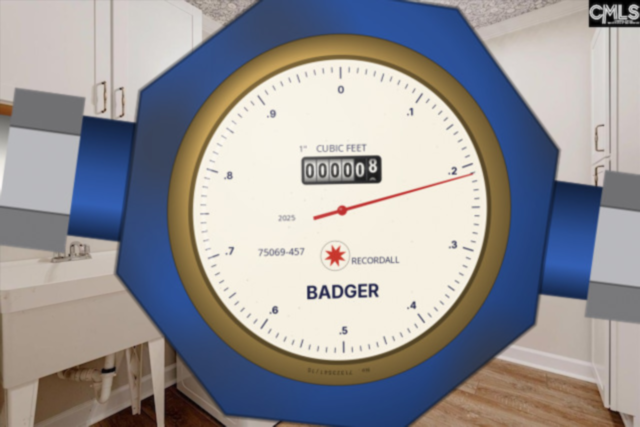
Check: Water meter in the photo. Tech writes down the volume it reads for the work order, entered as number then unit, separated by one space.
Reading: 8.21 ft³
